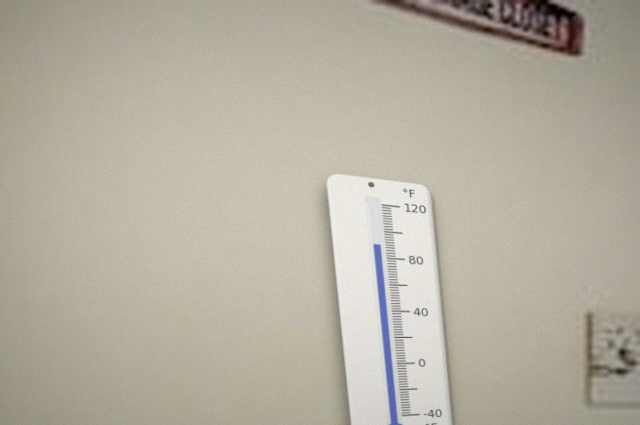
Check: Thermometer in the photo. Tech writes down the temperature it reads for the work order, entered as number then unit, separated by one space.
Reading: 90 °F
